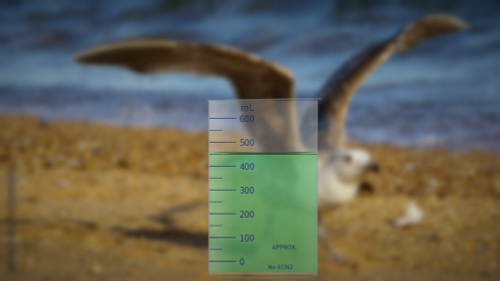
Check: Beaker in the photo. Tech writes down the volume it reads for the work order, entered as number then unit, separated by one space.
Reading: 450 mL
